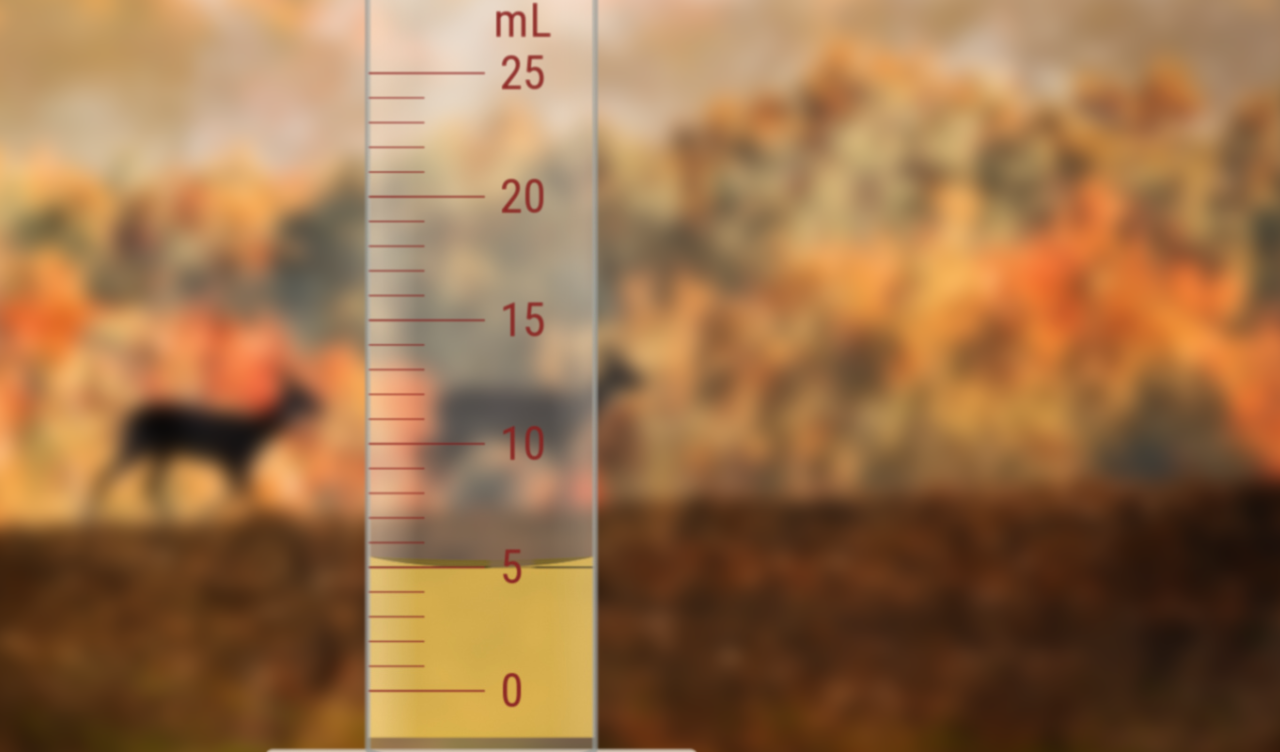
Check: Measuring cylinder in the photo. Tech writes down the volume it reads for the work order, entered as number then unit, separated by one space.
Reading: 5 mL
